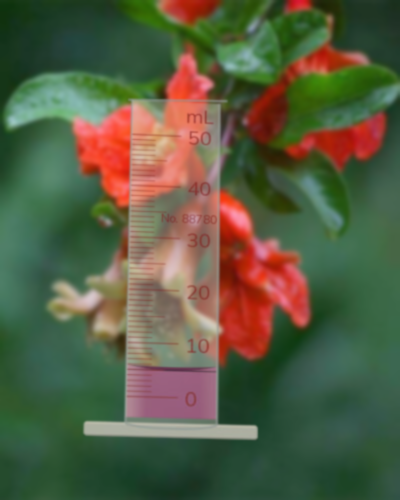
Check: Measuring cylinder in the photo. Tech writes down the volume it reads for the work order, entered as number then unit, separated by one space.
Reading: 5 mL
